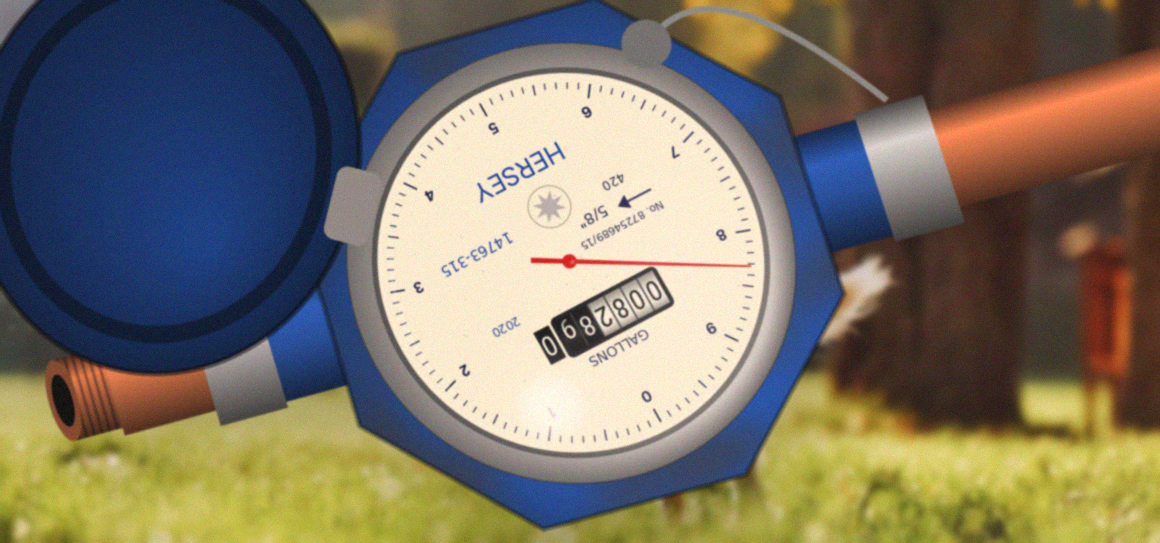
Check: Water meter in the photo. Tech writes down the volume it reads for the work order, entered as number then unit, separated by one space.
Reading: 82888.3 gal
